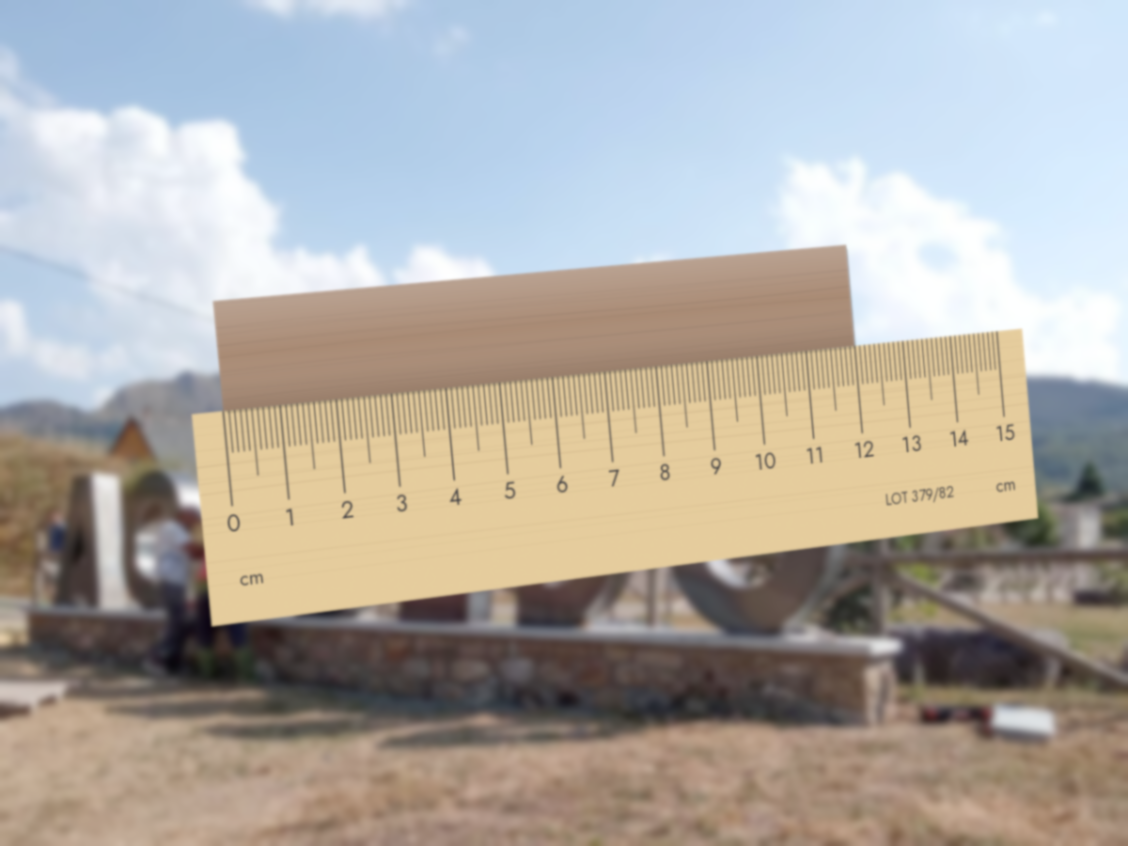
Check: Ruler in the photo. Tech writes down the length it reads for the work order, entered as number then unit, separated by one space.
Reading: 12 cm
